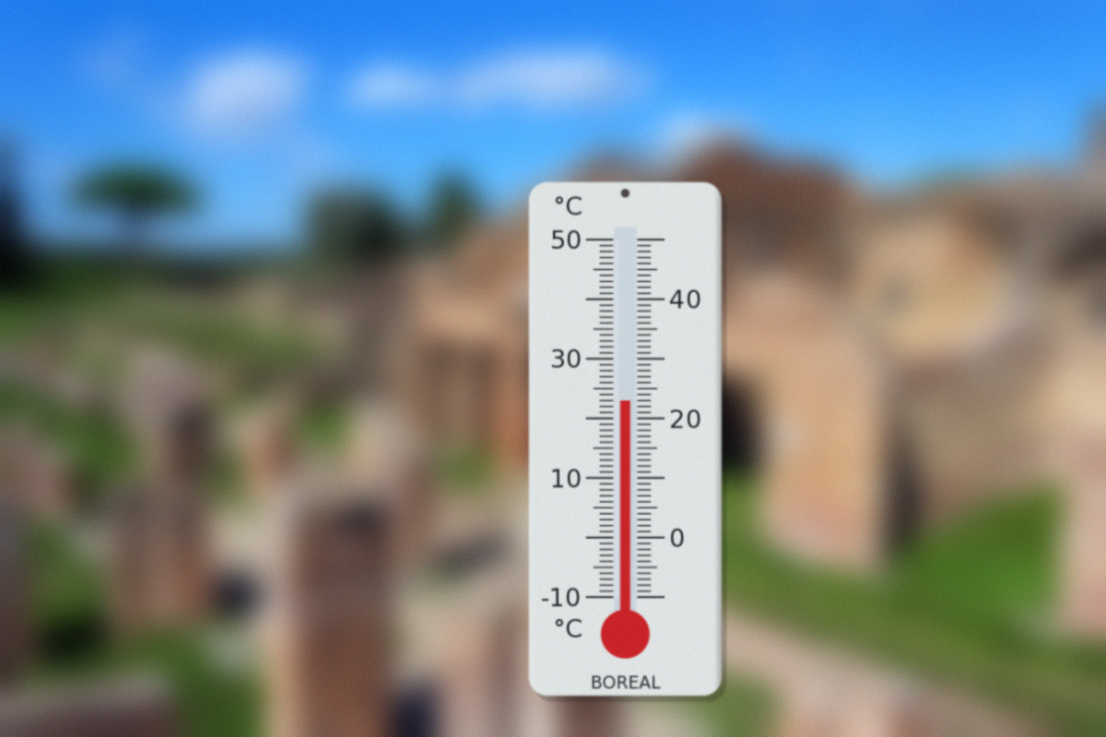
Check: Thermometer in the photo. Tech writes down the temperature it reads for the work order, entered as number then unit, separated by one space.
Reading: 23 °C
